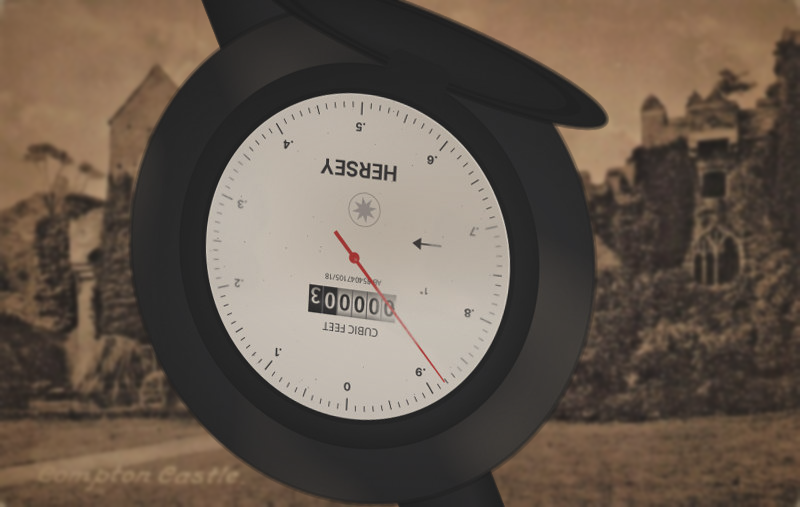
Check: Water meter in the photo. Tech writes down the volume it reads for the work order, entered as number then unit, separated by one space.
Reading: 2.88 ft³
